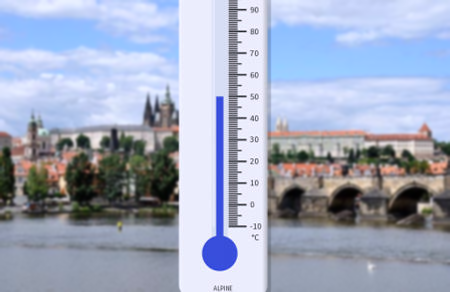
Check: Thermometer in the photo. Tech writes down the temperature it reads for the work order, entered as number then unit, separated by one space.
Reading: 50 °C
